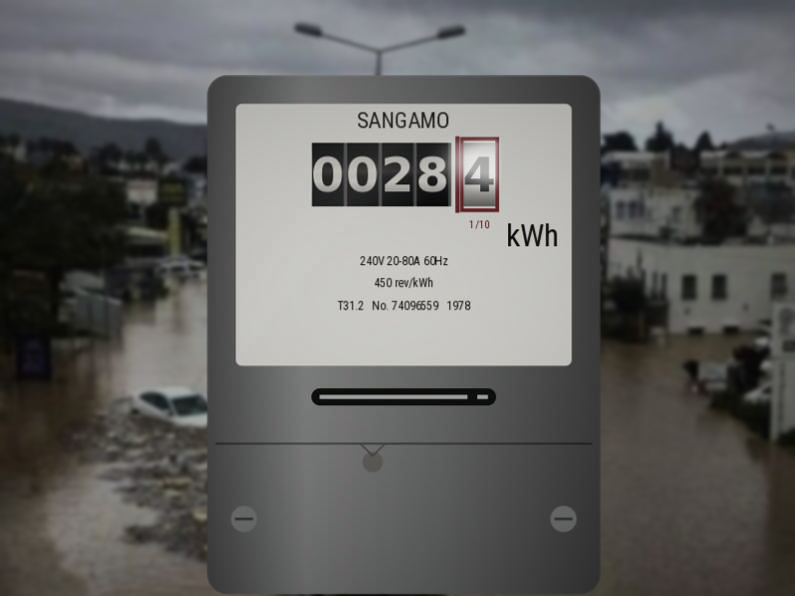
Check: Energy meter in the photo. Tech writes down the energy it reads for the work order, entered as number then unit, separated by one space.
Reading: 28.4 kWh
